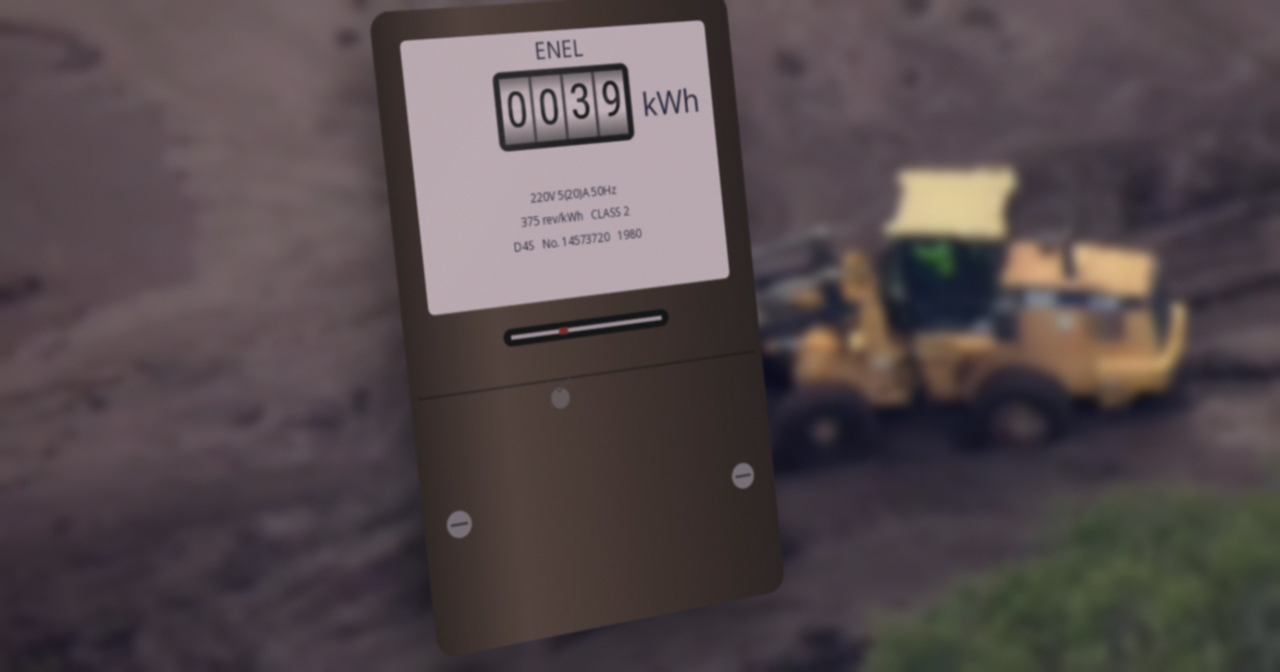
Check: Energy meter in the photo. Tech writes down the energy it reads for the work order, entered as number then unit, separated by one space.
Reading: 39 kWh
